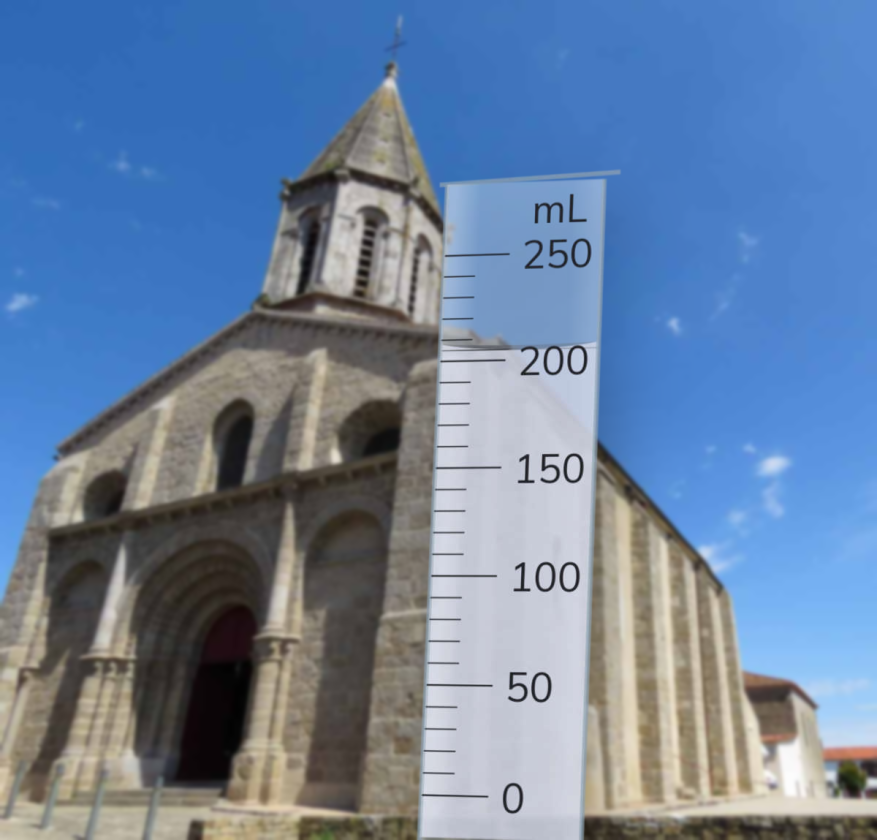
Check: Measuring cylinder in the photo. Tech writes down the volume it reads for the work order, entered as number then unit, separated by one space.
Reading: 205 mL
